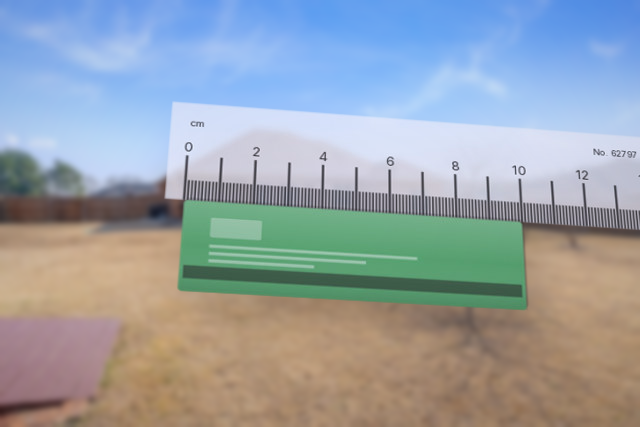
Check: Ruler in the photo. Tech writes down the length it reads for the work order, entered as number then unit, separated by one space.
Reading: 10 cm
